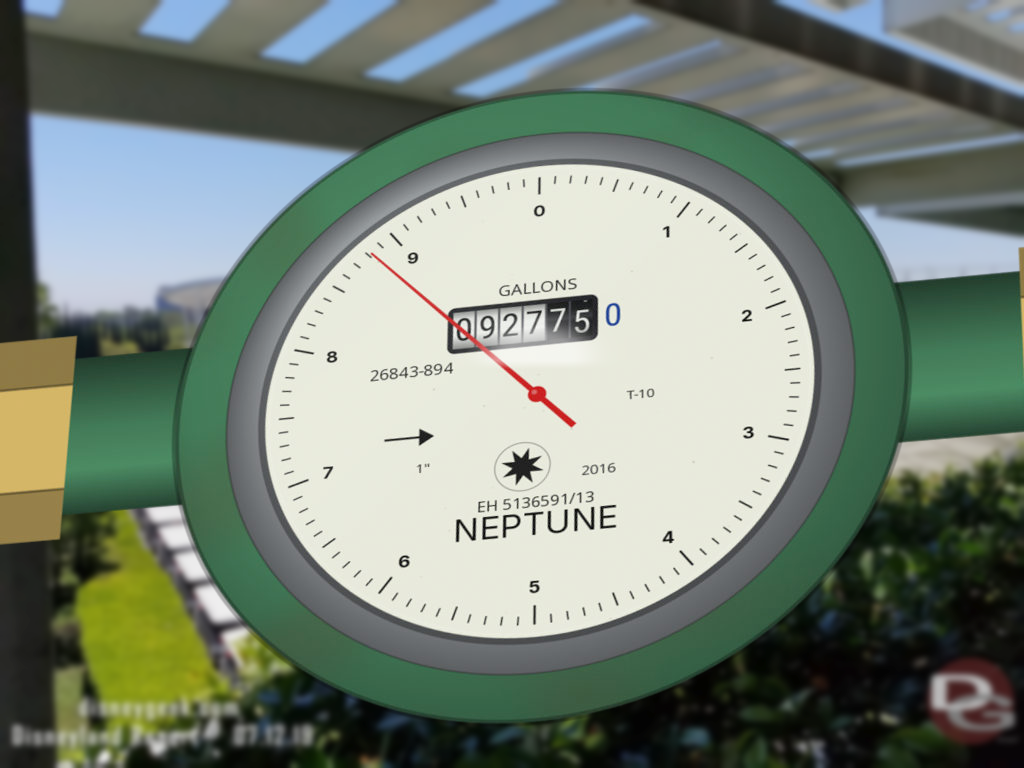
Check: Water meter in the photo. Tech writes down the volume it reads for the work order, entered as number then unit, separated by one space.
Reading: 927748.8 gal
